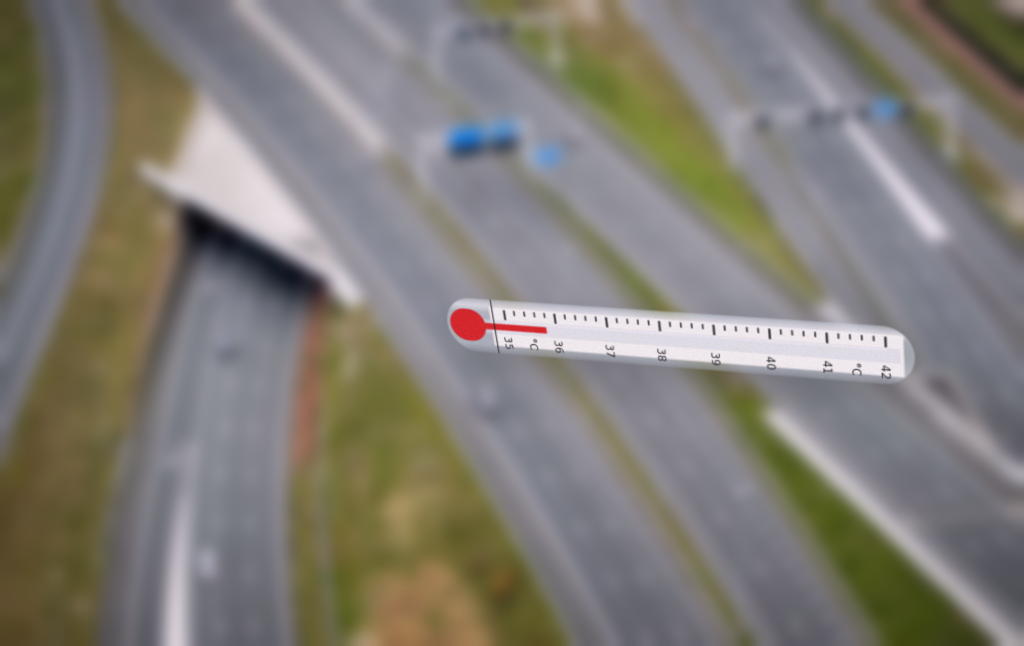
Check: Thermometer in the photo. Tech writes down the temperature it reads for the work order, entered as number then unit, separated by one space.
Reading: 35.8 °C
